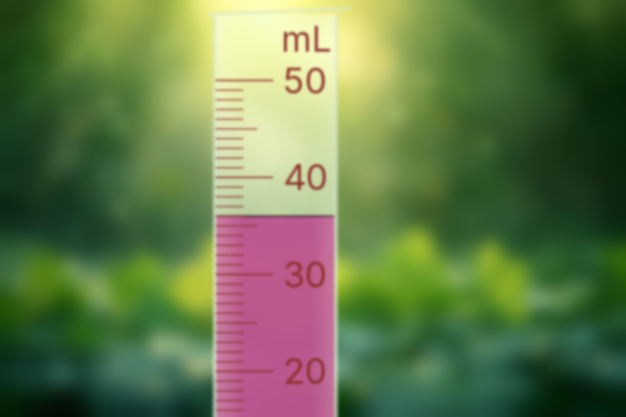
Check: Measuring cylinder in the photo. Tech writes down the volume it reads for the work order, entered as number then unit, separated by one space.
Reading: 36 mL
